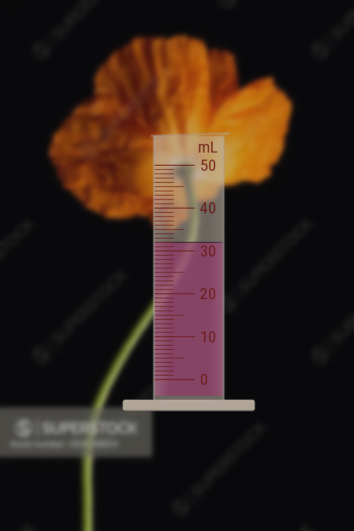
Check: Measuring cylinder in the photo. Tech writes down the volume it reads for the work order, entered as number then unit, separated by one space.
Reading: 32 mL
